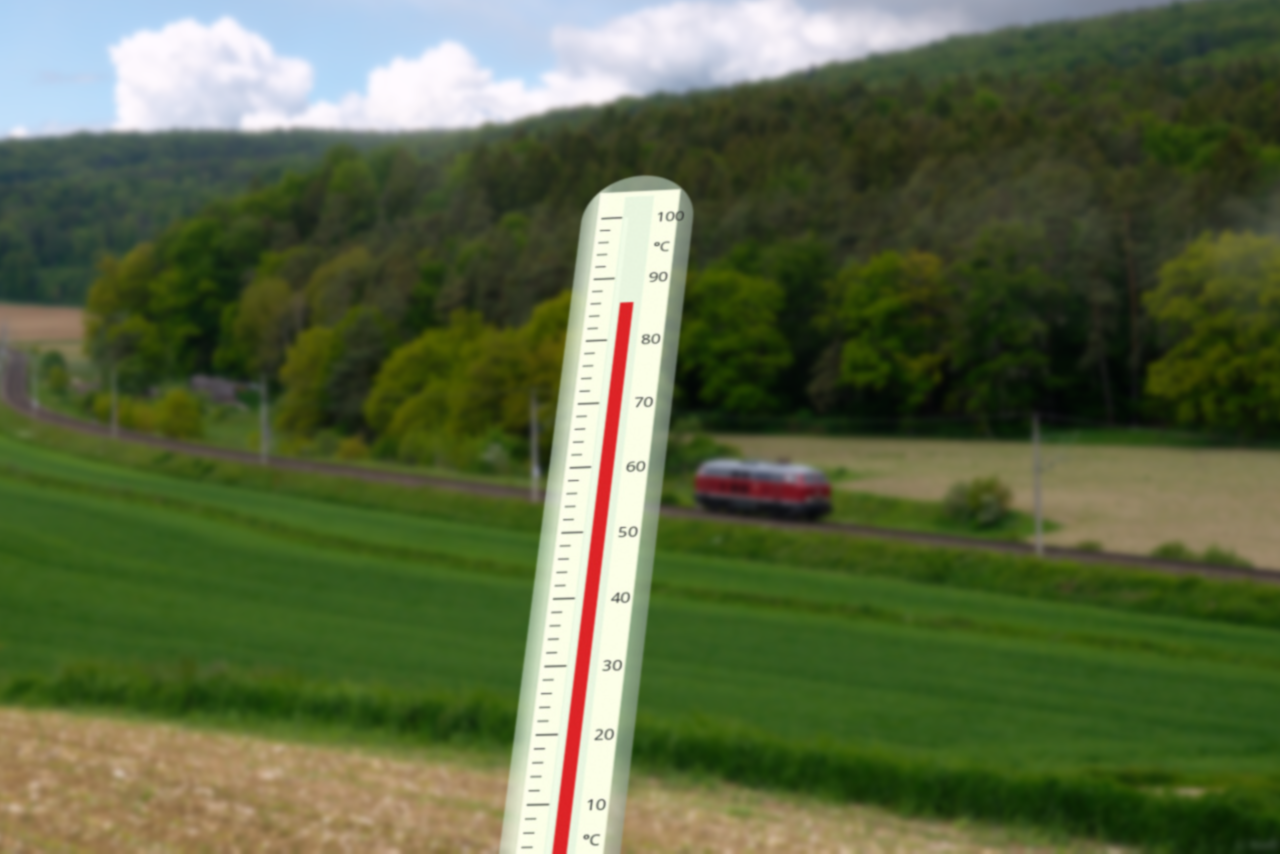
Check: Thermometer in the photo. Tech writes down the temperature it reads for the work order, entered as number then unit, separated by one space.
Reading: 86 °C
